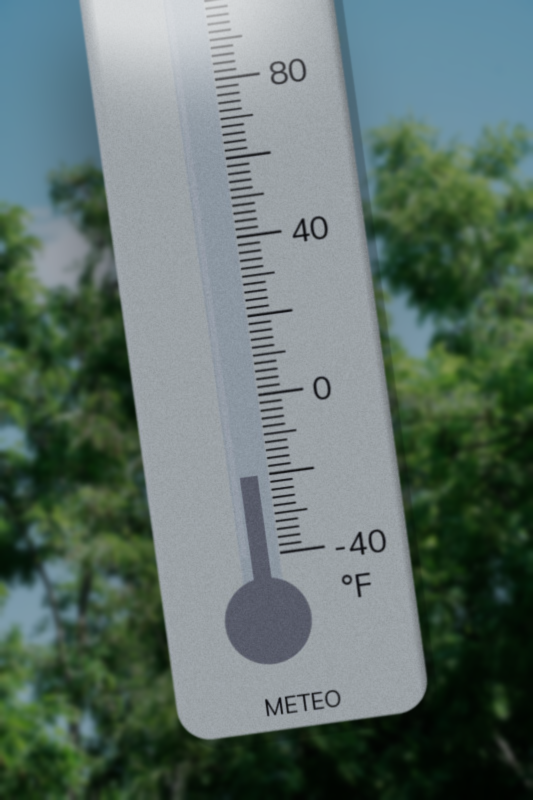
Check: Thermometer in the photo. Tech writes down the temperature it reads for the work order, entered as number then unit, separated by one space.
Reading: -20 °F
